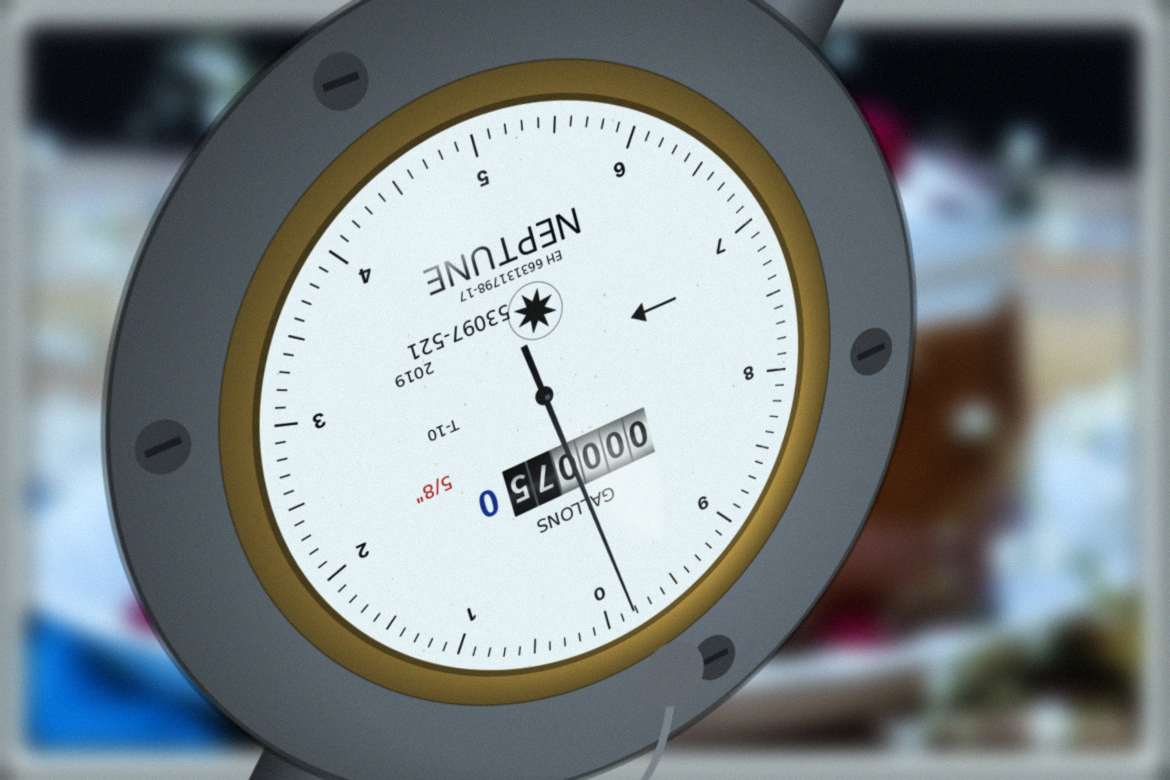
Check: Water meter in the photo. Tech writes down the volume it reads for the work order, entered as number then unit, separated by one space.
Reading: 749.8 gal
